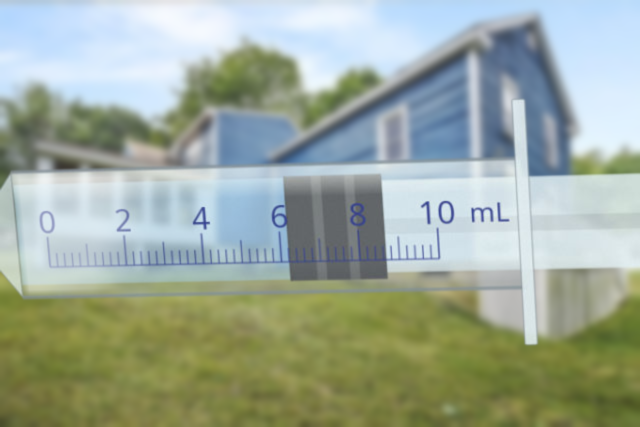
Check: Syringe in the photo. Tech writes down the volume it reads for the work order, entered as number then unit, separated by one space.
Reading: 6.2 mL
